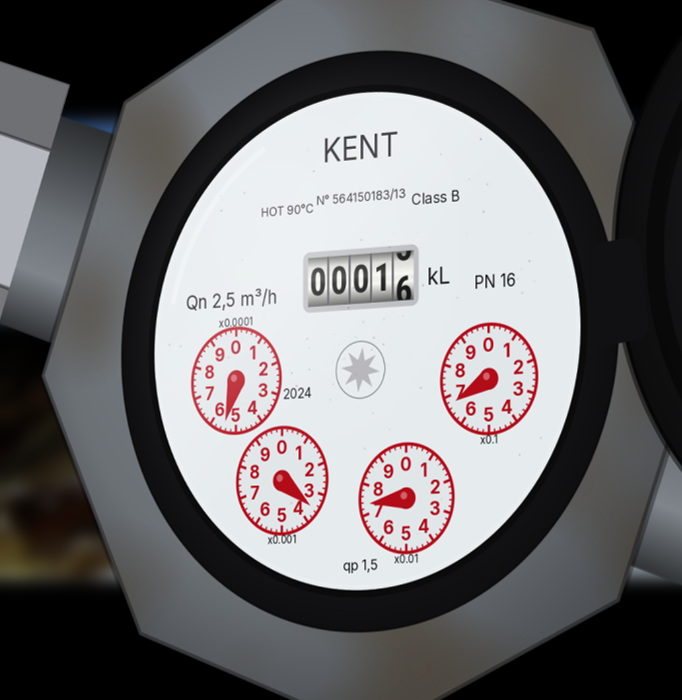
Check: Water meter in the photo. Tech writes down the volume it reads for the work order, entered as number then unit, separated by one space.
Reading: 15.6735 kL
